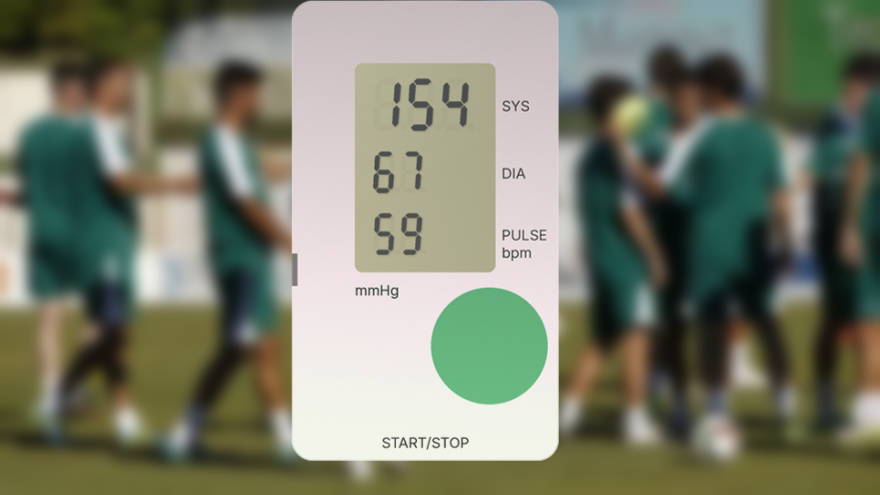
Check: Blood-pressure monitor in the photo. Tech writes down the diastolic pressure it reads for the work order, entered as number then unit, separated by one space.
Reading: 67 mmHg
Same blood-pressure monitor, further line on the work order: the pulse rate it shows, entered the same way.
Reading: 59 bpm
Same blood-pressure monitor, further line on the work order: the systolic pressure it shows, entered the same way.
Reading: 154 mmHg
